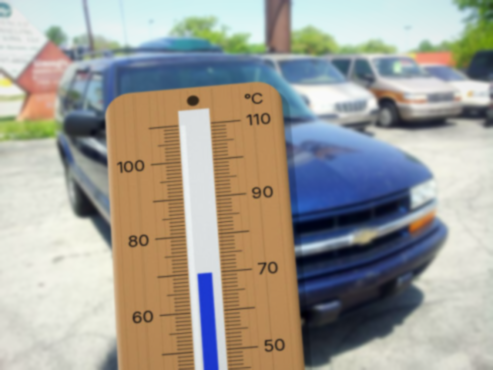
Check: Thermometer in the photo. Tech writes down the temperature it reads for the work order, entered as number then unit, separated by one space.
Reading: 70 °C
